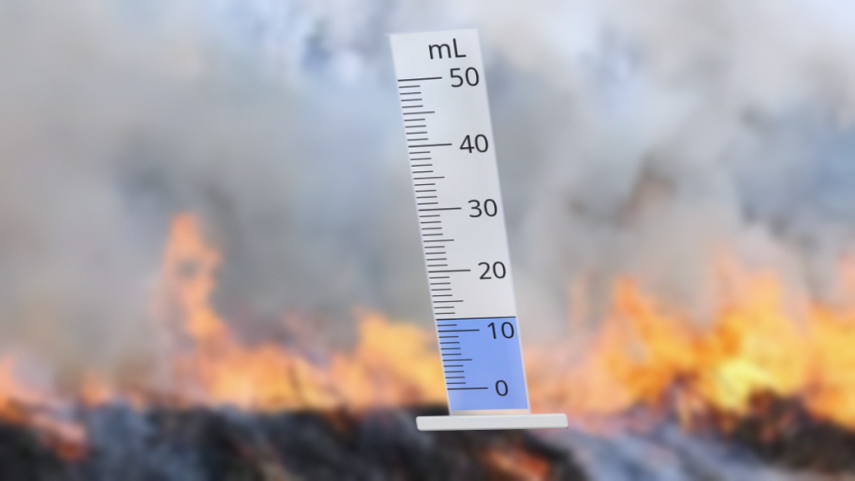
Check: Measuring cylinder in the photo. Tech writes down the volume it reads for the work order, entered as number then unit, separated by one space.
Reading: 12 mL
